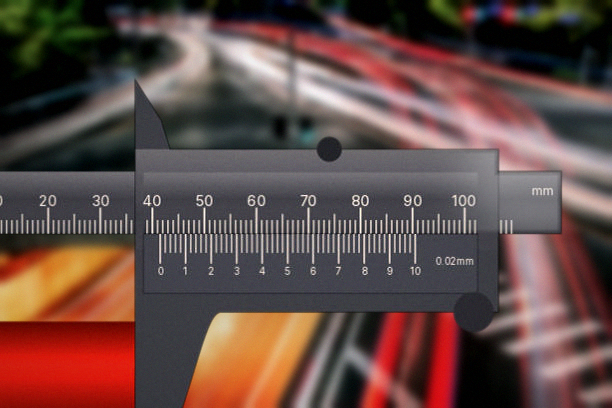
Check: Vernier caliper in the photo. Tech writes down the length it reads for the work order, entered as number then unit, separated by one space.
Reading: 41.5 mm
